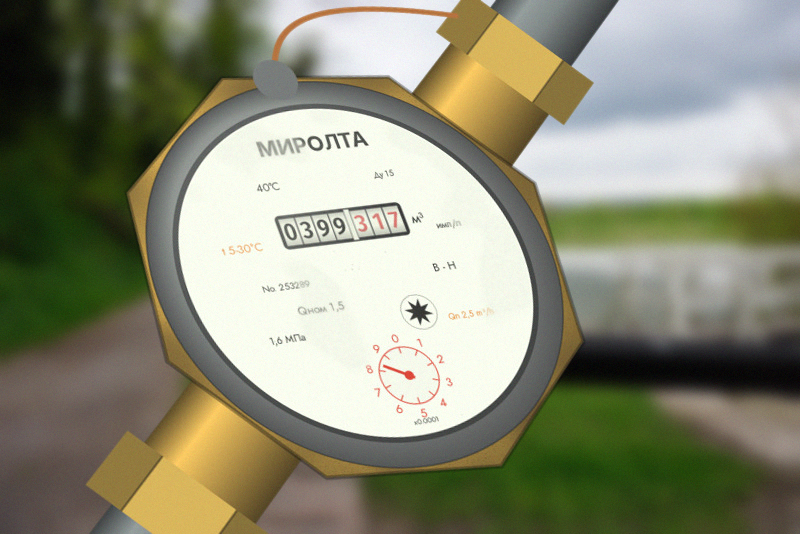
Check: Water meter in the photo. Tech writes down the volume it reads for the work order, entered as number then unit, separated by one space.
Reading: 399.3178 m³
